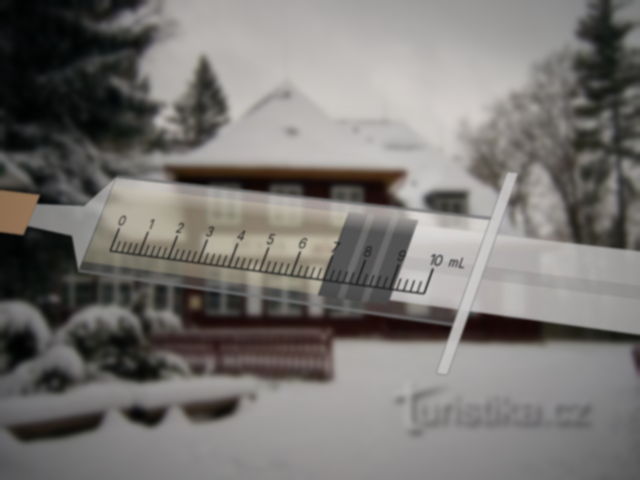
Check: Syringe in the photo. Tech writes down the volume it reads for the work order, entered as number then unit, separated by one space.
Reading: 7 mL
